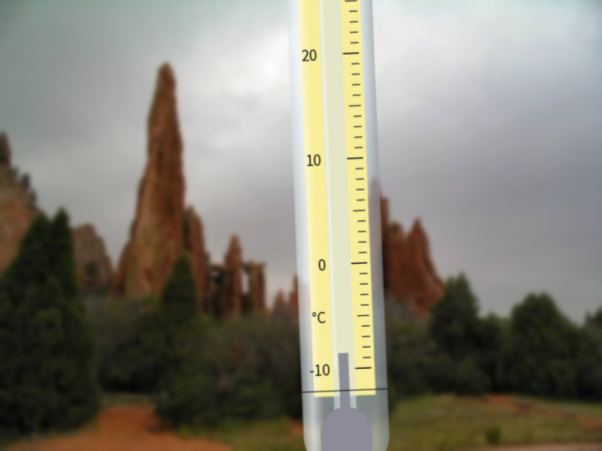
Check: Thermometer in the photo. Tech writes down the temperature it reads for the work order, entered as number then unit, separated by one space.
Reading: -8.5 °C
